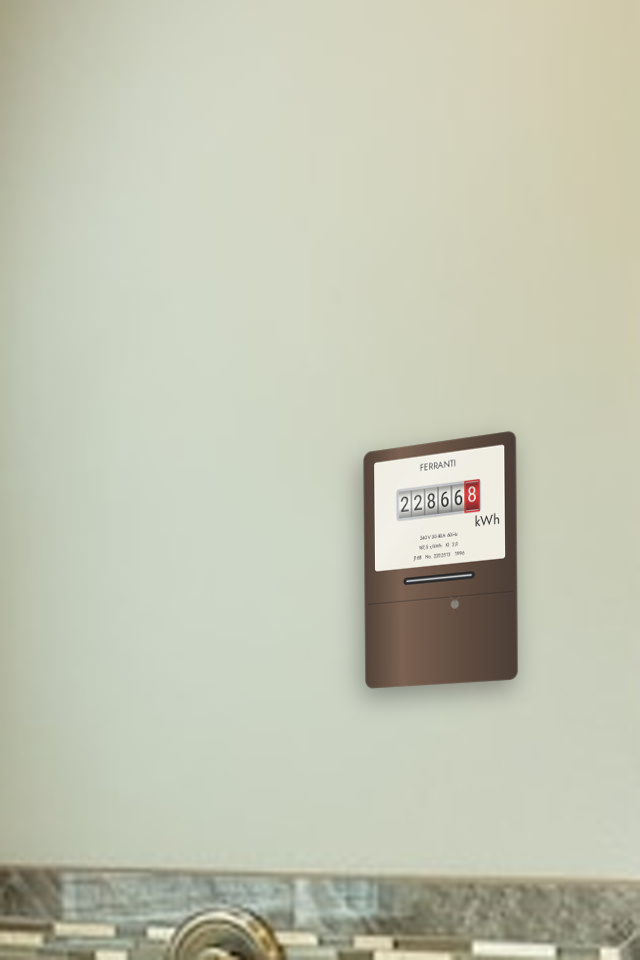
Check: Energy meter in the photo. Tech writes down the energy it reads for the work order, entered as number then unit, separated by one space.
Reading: 22866.8 kWh
